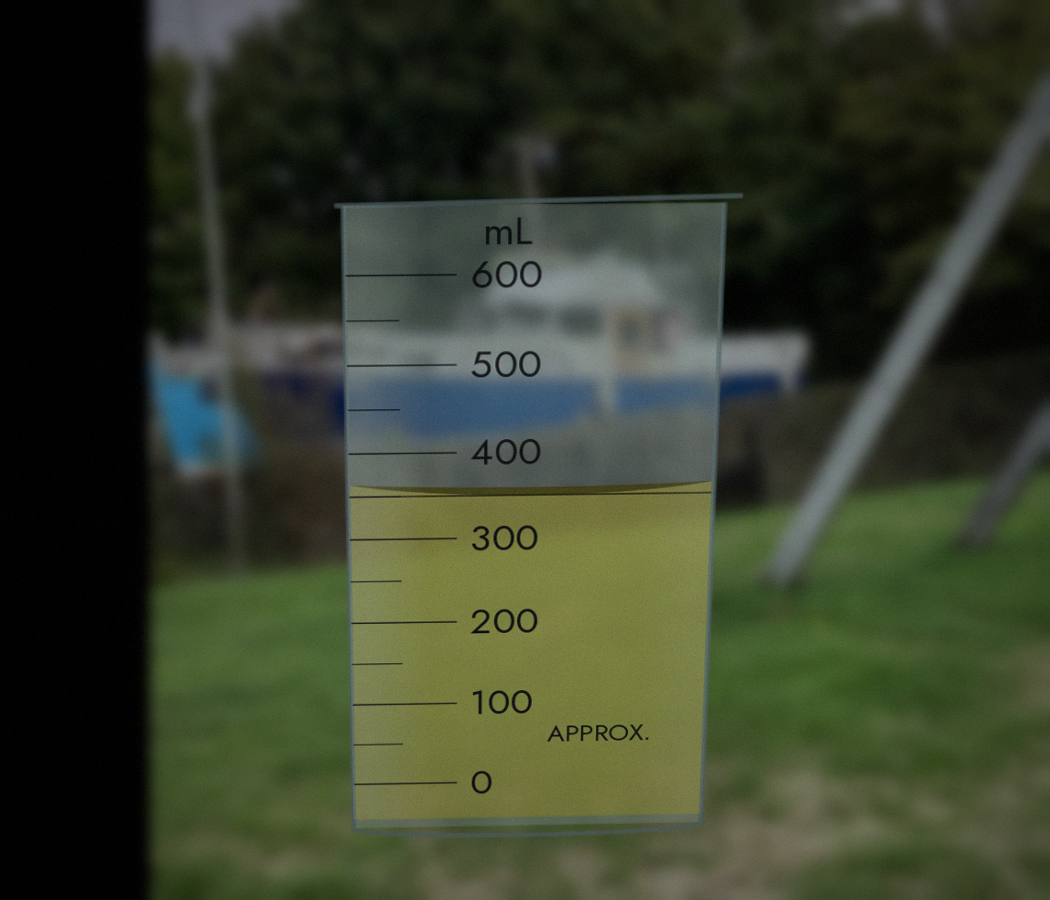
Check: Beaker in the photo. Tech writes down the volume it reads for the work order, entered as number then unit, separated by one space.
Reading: 350 mL
